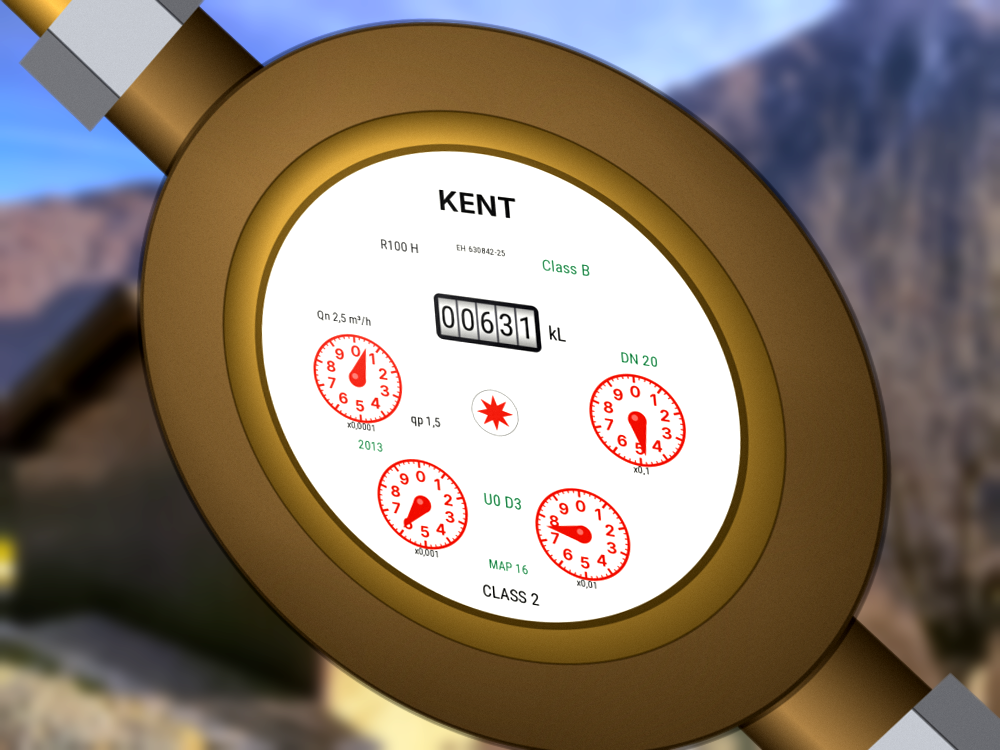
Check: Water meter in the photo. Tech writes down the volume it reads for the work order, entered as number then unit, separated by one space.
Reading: 631.4760 kL
